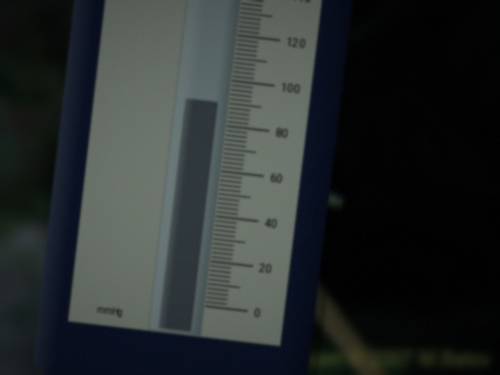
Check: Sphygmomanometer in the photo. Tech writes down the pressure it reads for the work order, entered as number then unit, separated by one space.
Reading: 90 mmHg
